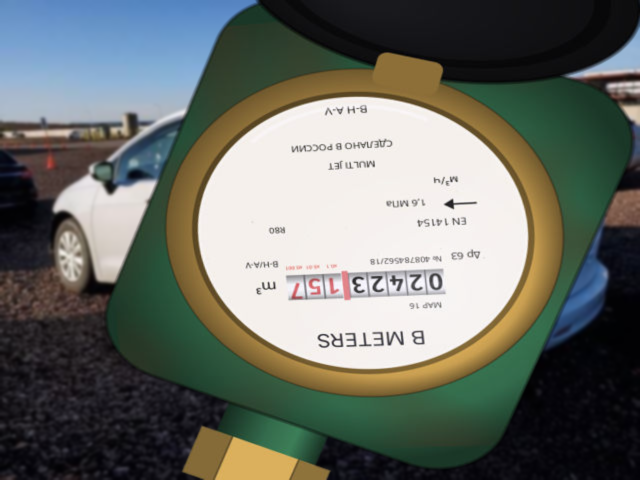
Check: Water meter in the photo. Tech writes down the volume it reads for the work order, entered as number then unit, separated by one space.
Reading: 2423.157 m³
